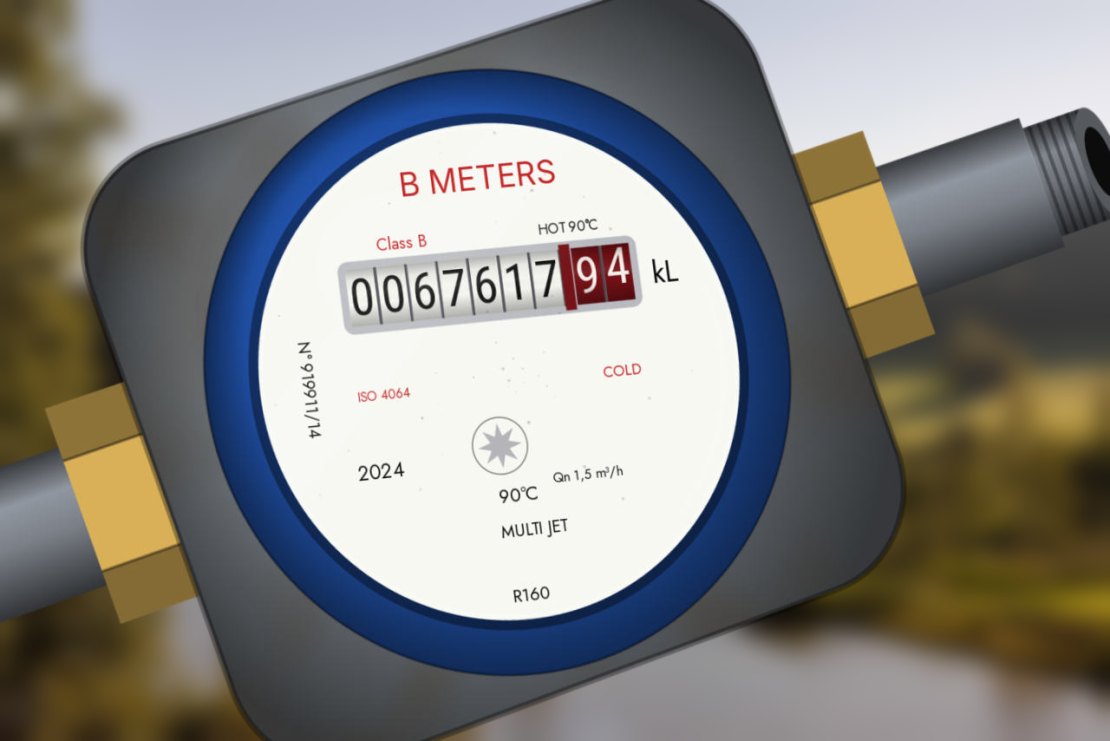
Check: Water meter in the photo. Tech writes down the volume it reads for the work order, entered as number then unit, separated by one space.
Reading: 67617.94 kL
